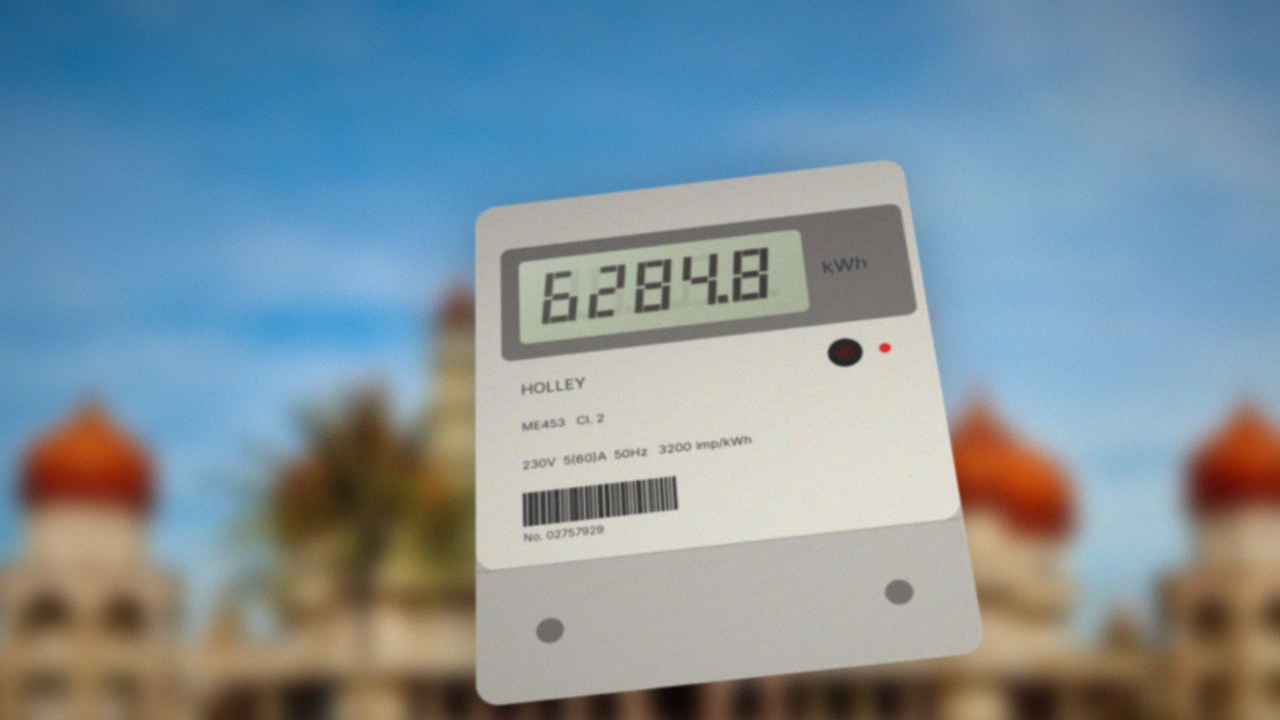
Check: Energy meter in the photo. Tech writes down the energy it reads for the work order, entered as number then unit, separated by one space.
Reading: 6284.8 kWh
